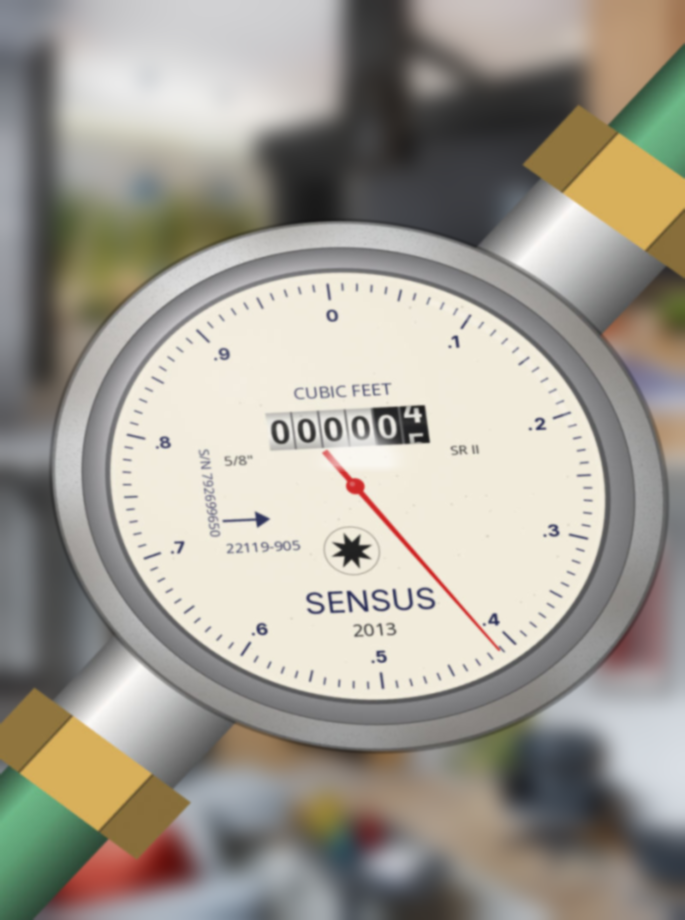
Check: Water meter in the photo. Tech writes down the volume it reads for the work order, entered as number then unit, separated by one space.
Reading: 4.41 ft³
